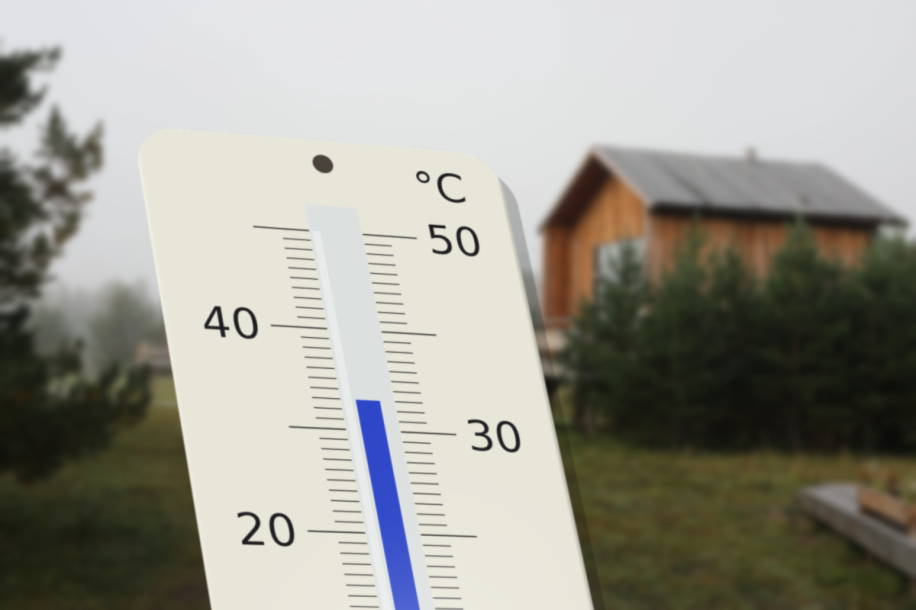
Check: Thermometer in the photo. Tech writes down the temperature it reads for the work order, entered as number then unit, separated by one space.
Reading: 33 °C
